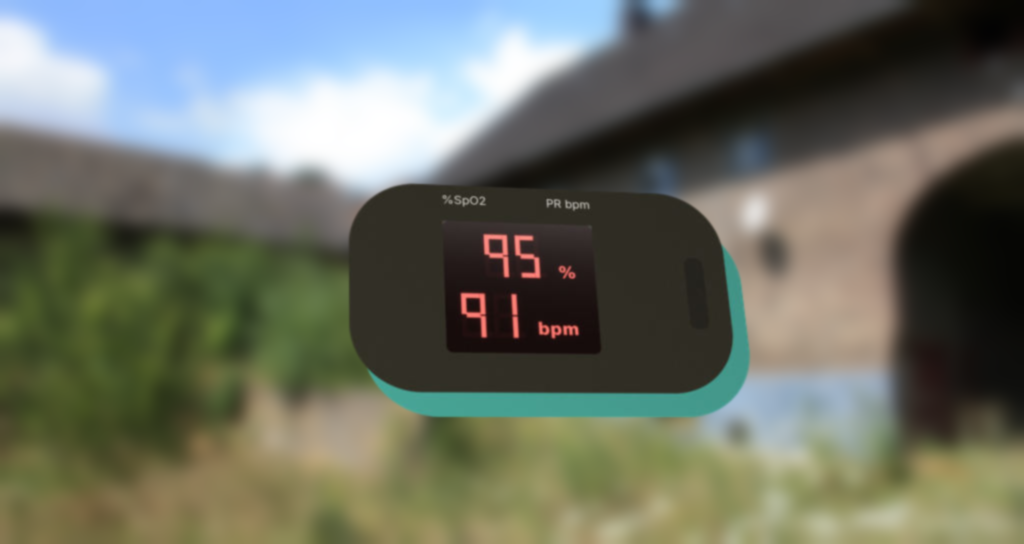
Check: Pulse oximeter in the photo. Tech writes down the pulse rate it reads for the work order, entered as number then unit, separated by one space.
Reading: 91 bpm
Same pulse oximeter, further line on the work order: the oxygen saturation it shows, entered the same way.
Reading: 95 %
